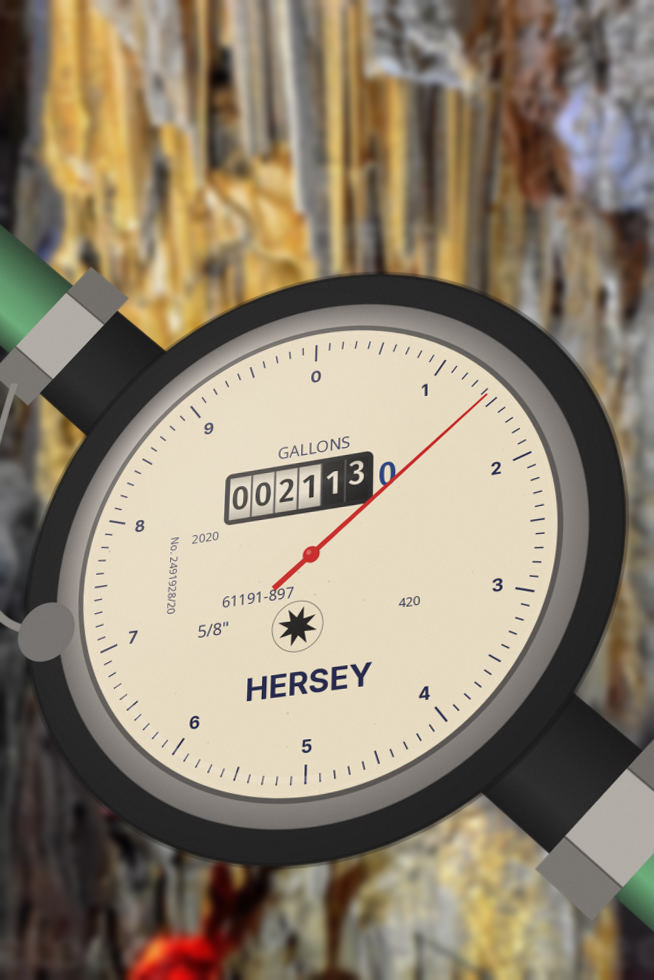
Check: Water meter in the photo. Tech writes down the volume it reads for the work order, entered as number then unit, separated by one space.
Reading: 21131.4 gal
